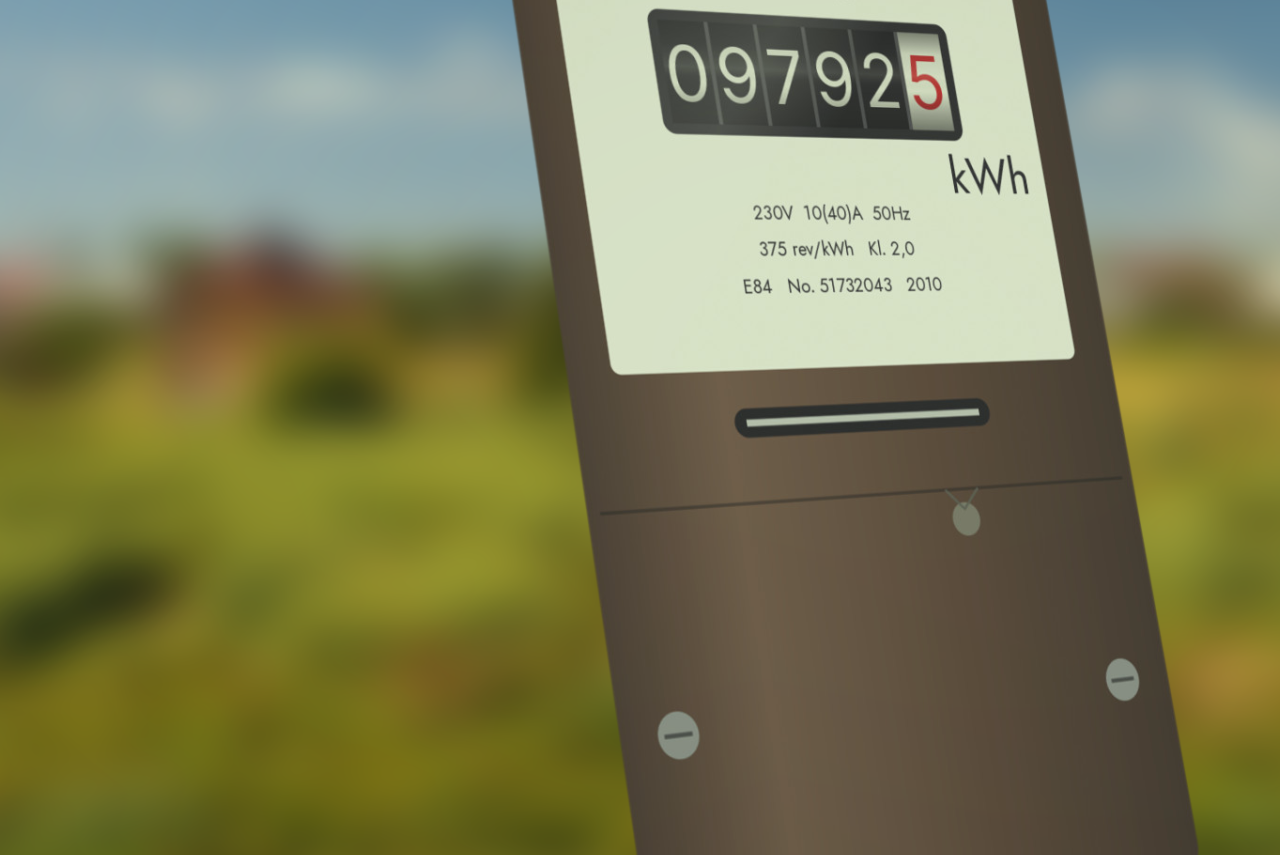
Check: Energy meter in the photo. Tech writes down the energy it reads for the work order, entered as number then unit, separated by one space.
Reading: 9792.5 kWh
